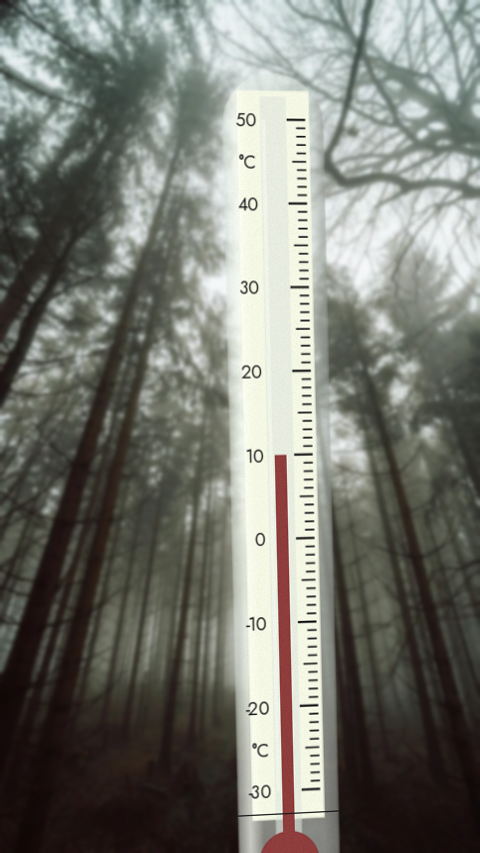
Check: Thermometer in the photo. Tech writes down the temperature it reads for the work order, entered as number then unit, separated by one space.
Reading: 10 °C
